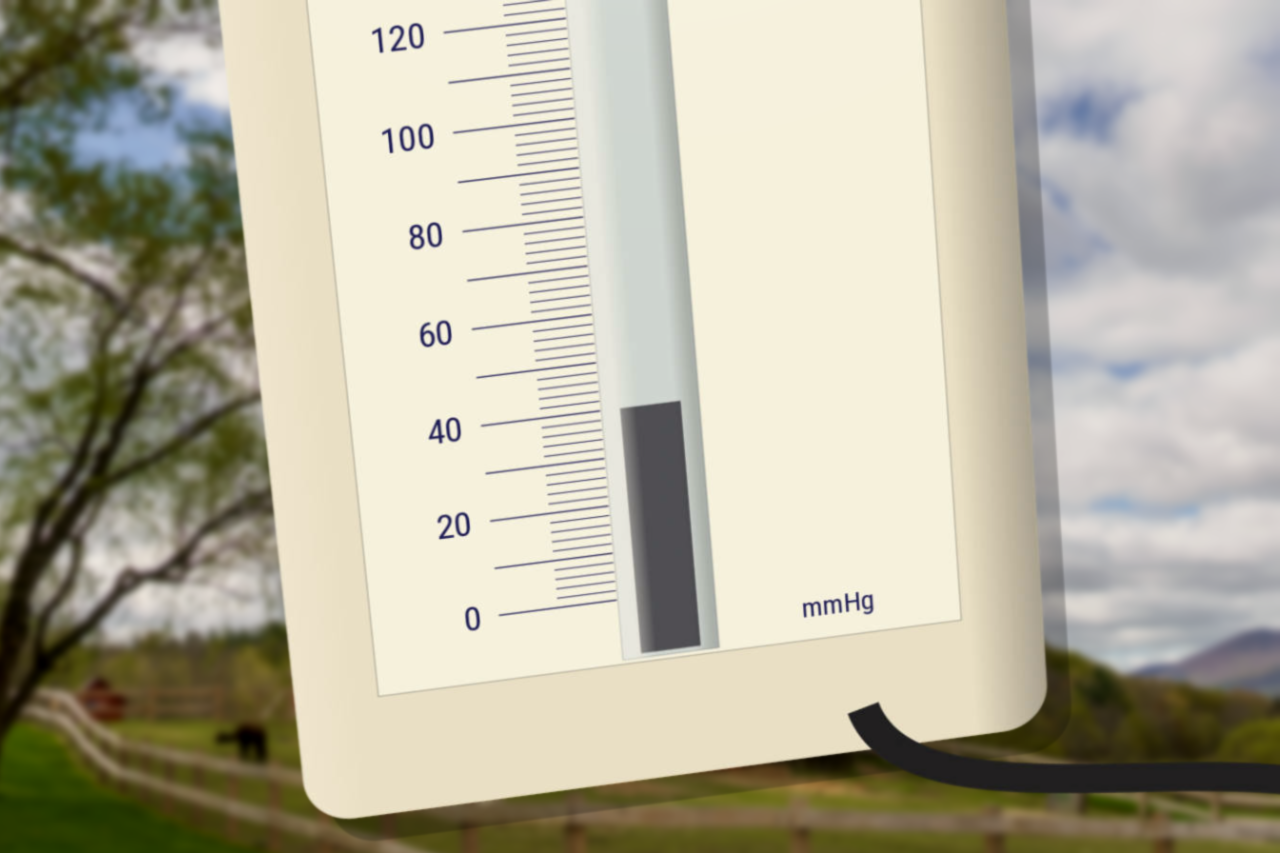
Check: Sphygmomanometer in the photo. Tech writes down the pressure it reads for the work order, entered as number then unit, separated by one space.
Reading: 40 mmHg
